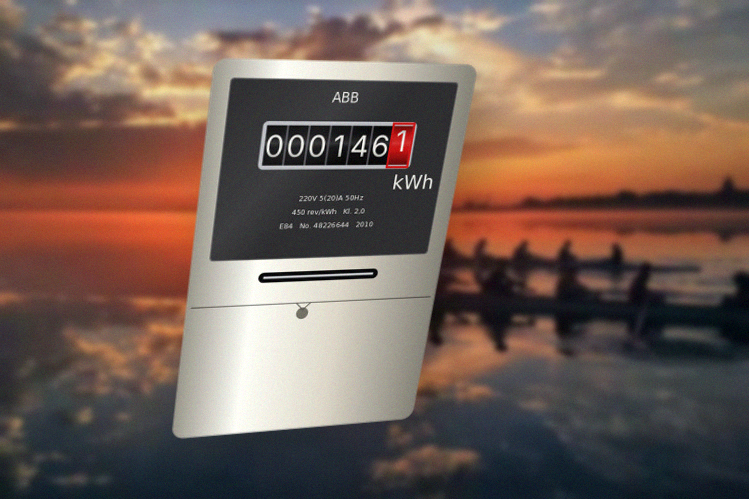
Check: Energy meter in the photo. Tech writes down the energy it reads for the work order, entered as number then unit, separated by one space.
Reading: 146.1 kWh
